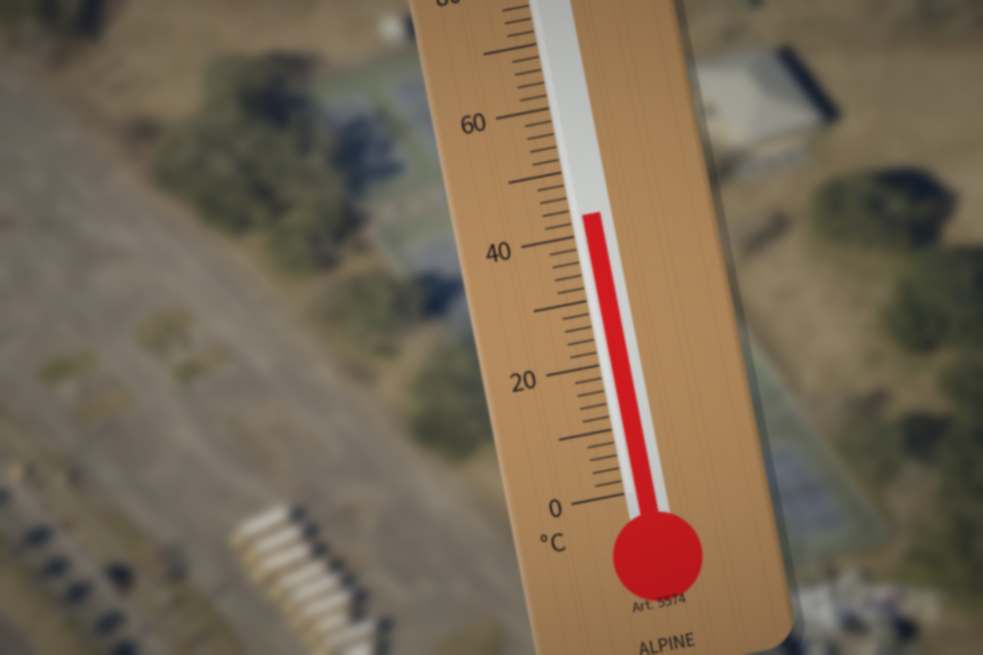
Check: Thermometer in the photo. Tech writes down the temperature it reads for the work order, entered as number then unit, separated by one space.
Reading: 43 °C
